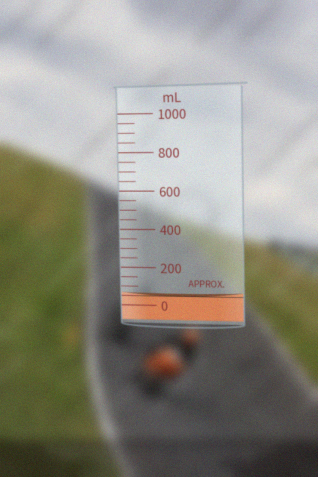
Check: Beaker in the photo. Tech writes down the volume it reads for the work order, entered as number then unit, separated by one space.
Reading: 50 mL
